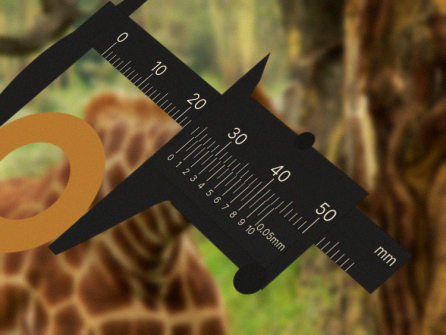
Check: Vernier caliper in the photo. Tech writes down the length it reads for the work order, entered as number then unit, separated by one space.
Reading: 24.8 mm
